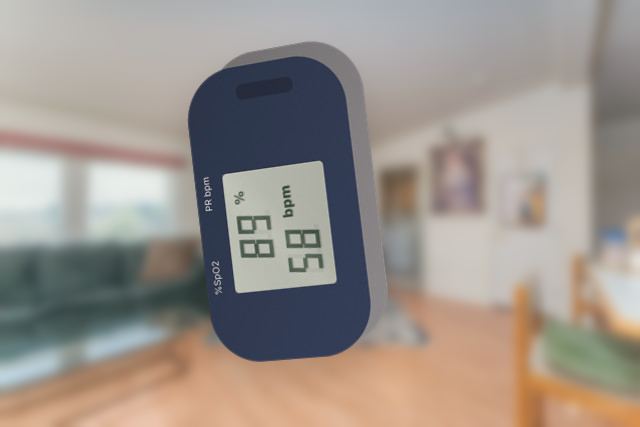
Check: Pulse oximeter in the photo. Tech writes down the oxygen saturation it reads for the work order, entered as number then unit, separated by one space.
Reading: 89 %
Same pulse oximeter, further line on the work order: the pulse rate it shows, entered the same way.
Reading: 58 bpm
